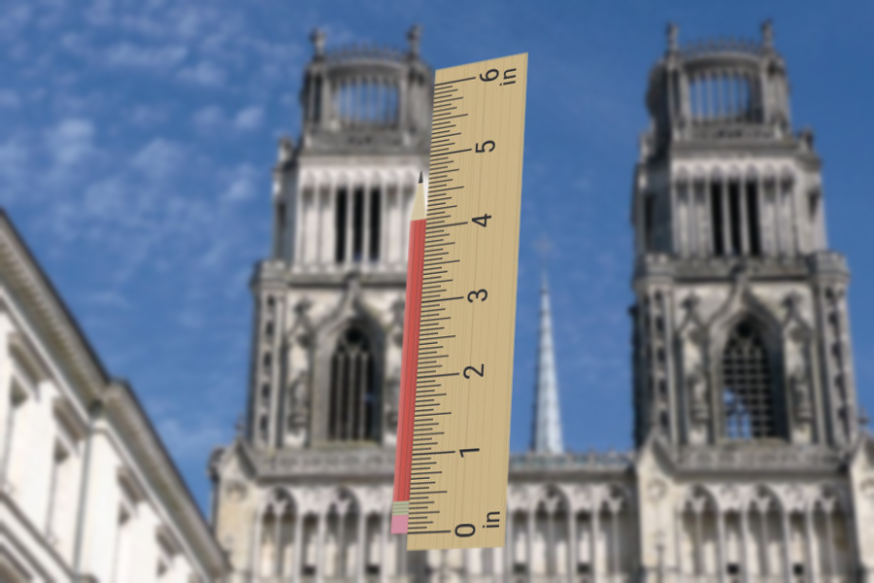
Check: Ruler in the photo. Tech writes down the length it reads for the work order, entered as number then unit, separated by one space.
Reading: 4.8125 in
